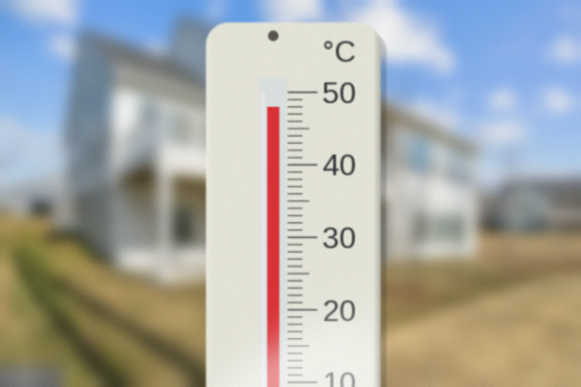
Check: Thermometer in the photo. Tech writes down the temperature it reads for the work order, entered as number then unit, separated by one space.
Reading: 48 °C
